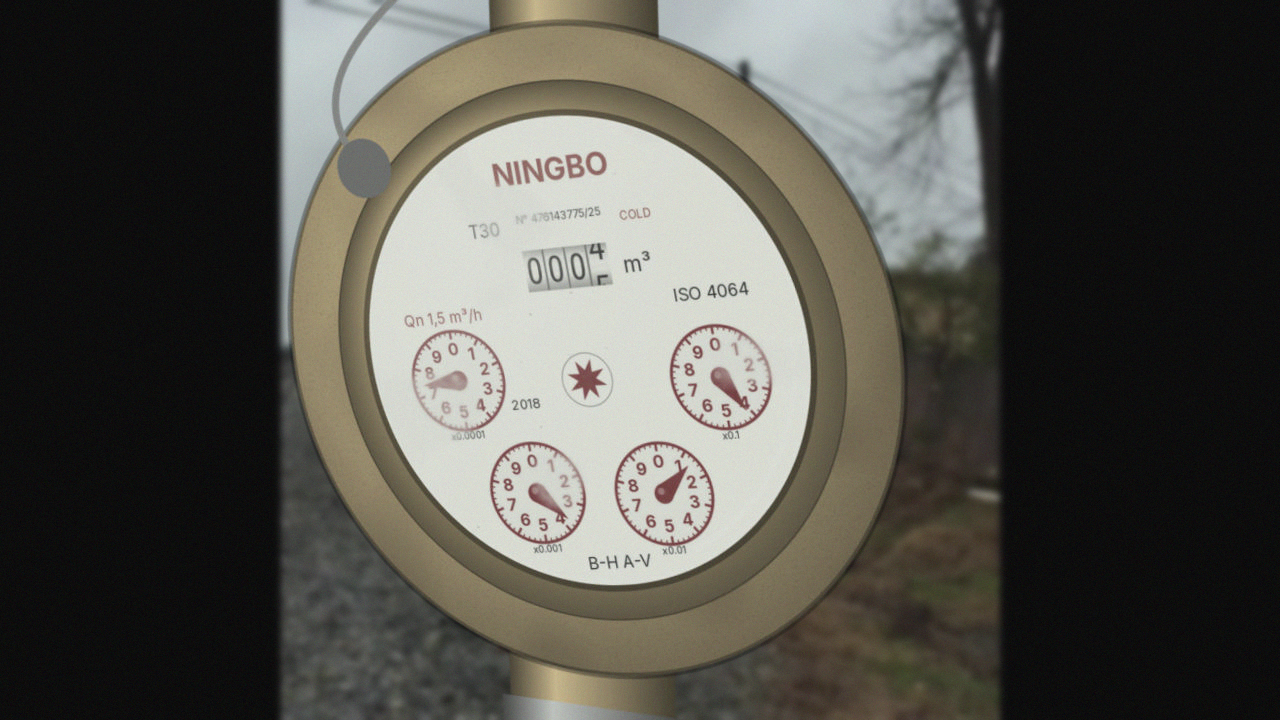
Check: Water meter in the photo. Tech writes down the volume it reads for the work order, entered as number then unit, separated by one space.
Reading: 4.4137 m³
